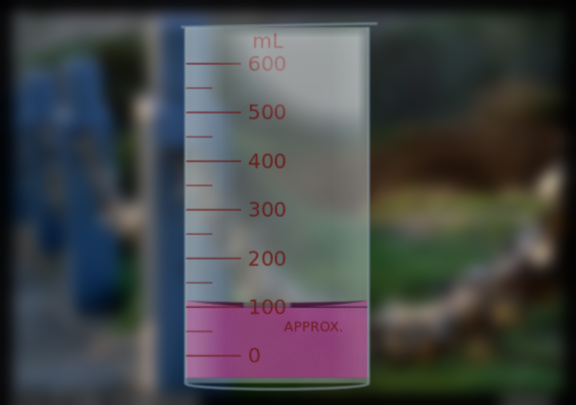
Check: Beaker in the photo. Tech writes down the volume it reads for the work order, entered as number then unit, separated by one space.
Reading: 100 mL
